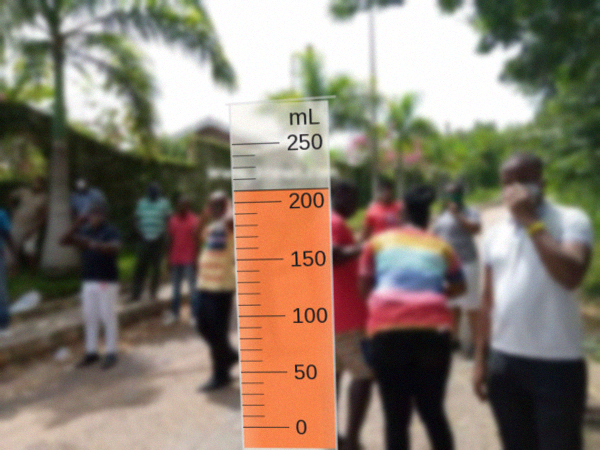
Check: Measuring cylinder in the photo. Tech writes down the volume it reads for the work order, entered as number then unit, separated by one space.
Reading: 210 mL
